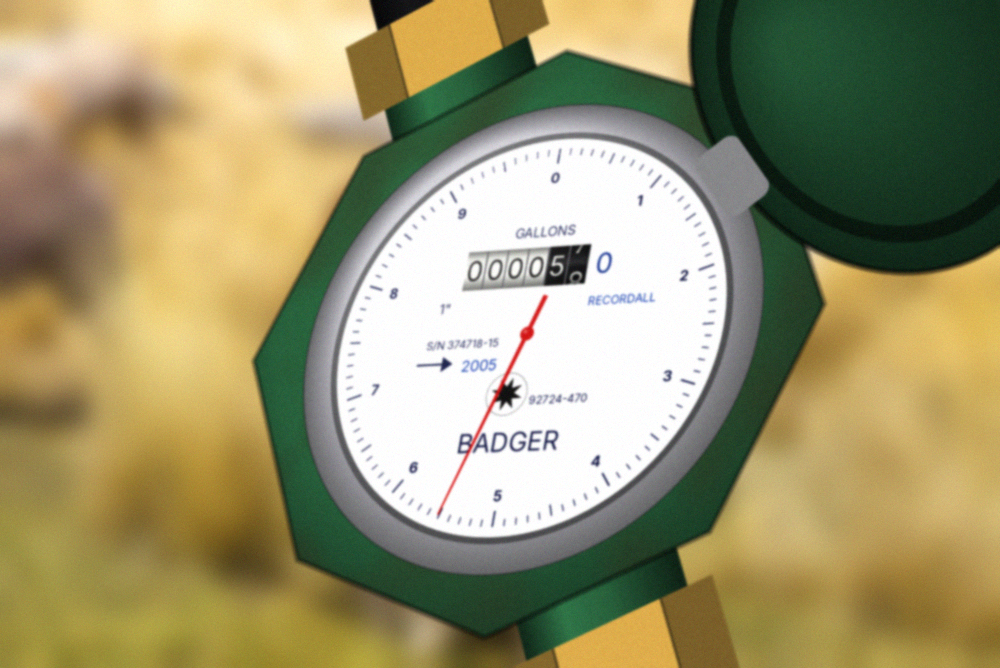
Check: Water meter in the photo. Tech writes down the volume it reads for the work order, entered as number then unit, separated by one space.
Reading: 575.5 gal
